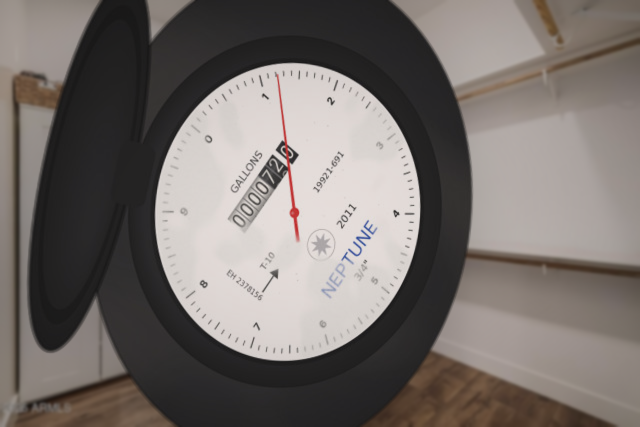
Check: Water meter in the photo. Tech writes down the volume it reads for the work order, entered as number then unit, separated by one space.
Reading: 721.2 gal
